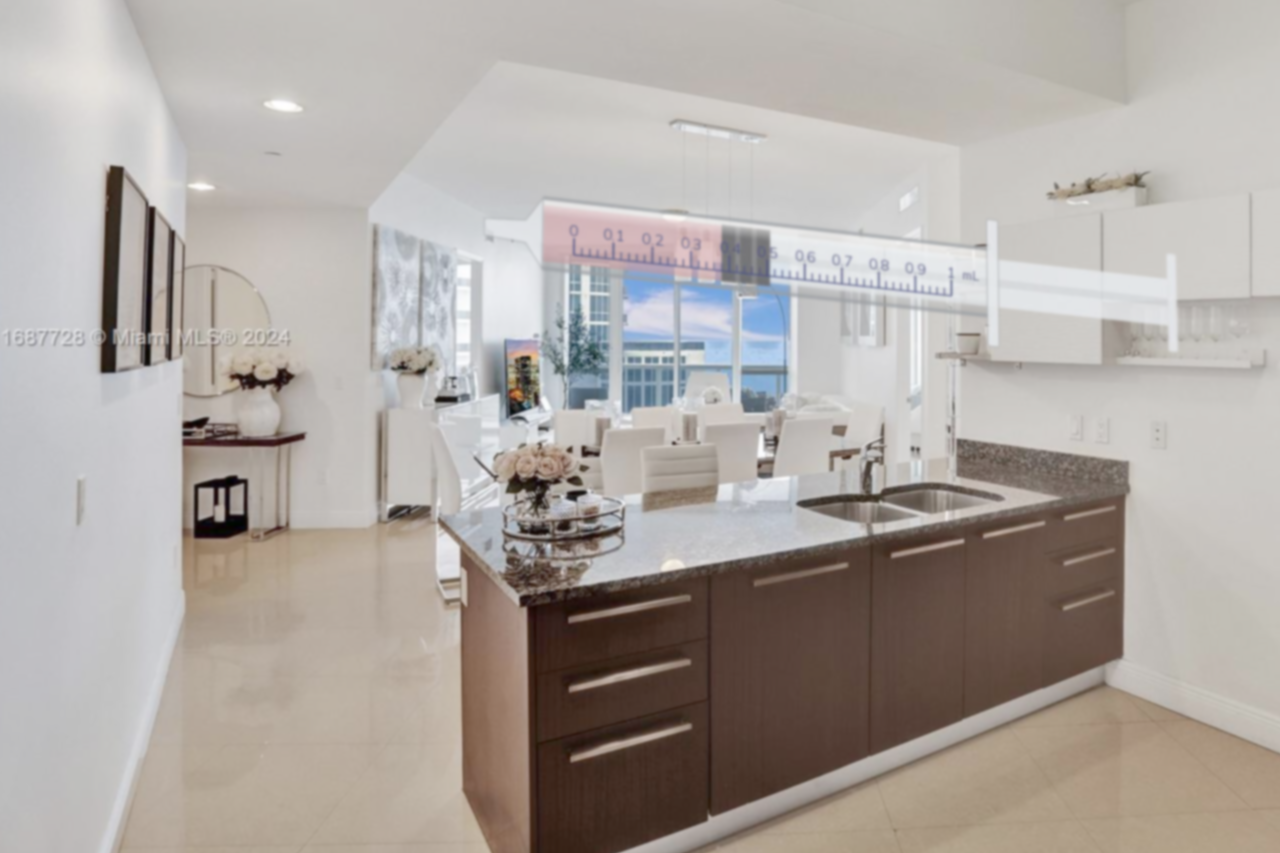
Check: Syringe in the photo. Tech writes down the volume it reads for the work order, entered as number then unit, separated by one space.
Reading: 0.38 mL
